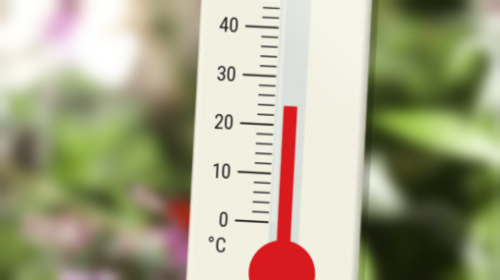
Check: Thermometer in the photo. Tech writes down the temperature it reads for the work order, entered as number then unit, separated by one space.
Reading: 24 °C
